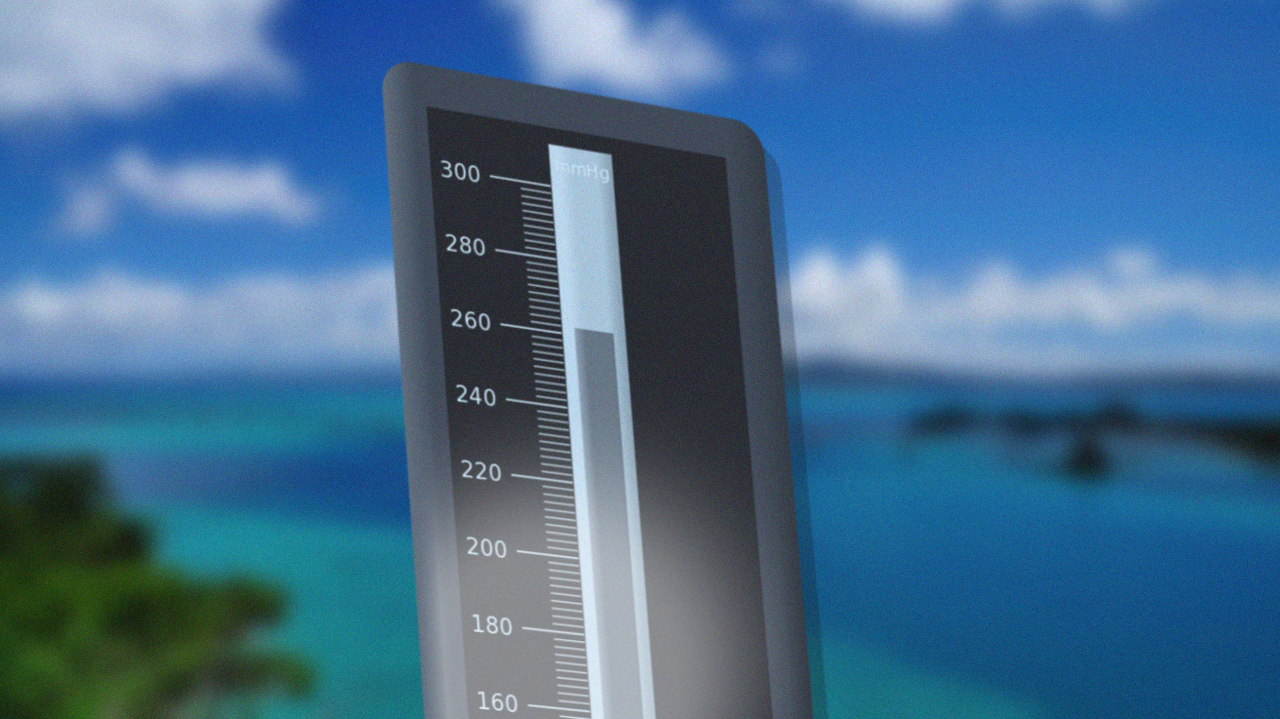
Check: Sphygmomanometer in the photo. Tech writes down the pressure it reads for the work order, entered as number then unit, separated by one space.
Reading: 262 mmHg
